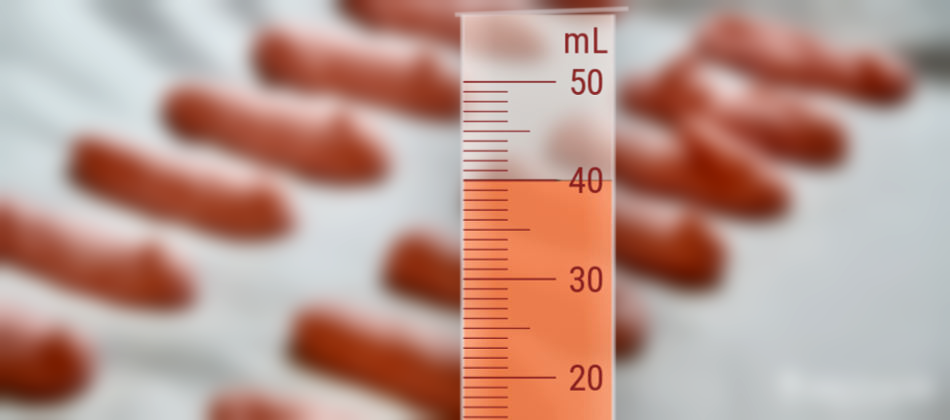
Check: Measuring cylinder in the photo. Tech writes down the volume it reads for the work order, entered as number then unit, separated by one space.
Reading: 40 mL
